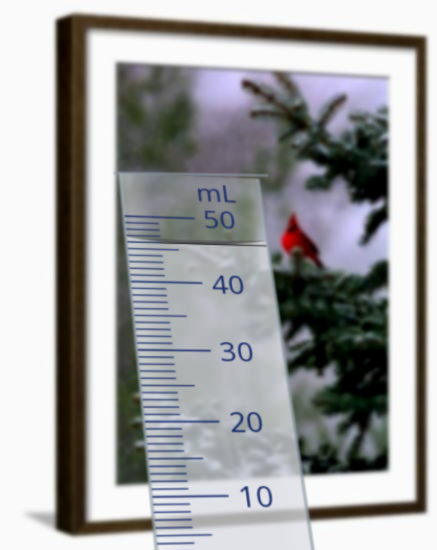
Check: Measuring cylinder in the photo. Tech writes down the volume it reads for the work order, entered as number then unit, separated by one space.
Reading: 46 mL
